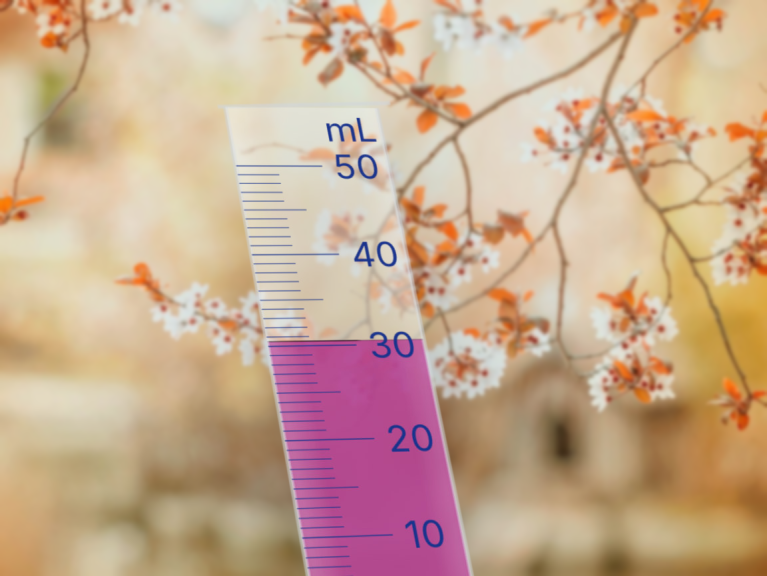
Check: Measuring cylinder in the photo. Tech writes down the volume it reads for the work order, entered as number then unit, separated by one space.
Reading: 30.5 mL
